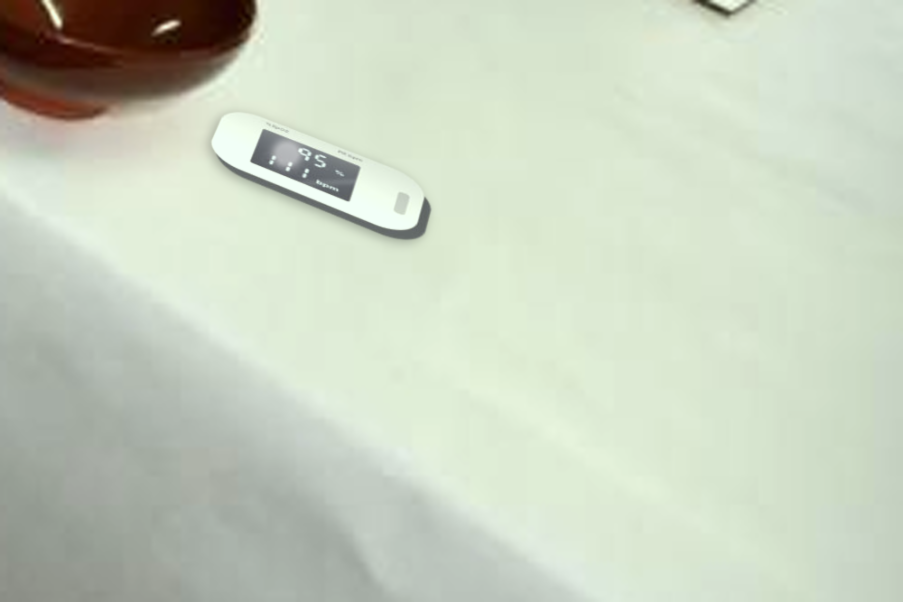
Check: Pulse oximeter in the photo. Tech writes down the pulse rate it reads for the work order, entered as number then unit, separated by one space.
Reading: 111 bpm
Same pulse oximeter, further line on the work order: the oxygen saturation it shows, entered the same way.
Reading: 95 %
